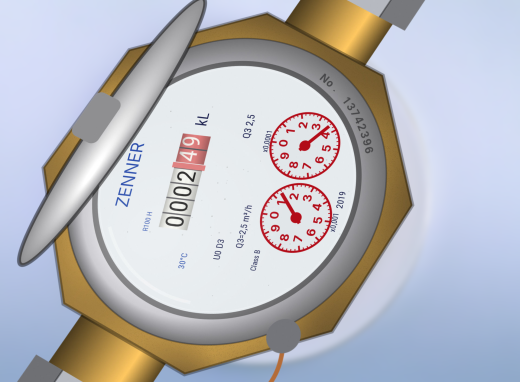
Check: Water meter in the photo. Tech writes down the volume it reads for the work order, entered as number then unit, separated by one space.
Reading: 2.4913 kL
